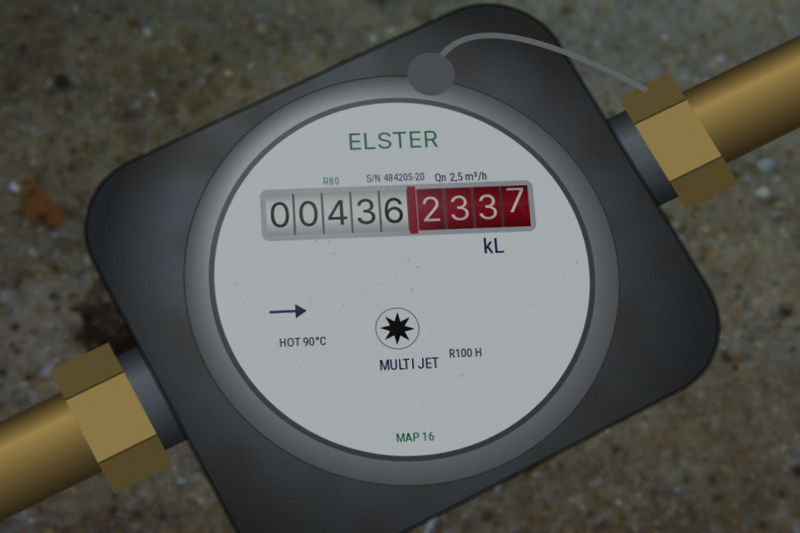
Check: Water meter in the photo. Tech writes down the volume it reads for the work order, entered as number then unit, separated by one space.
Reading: 436.2337 kL
